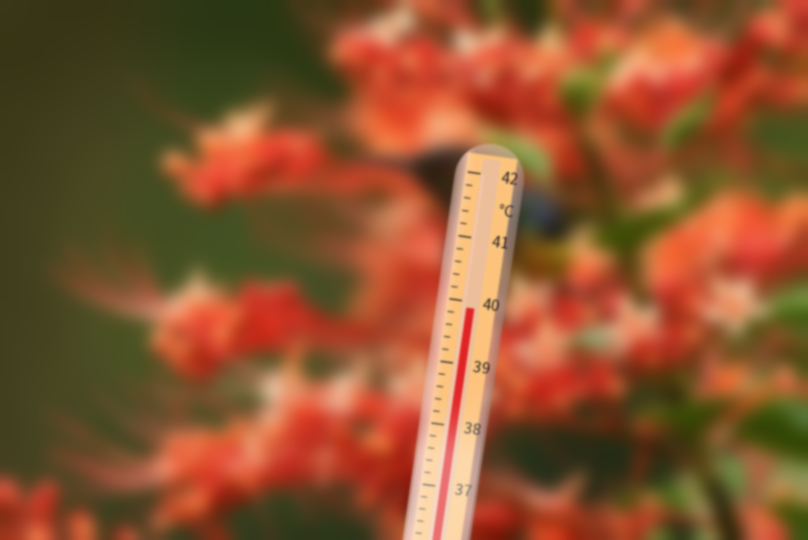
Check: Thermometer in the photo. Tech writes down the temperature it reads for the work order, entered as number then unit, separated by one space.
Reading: 39.9 °C
